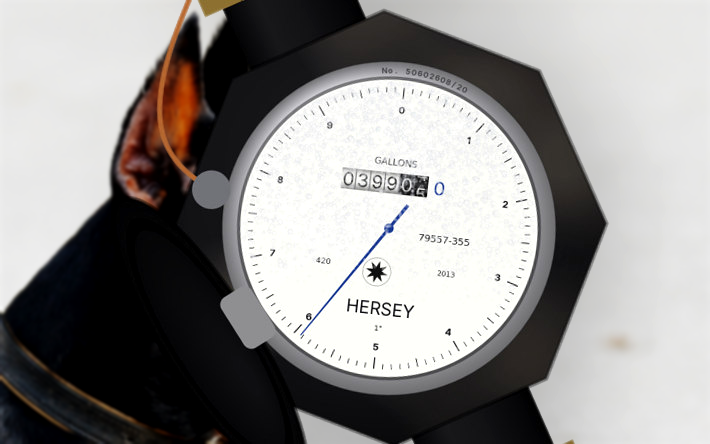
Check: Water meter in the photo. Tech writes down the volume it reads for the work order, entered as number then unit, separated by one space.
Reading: 399045.9 gal
